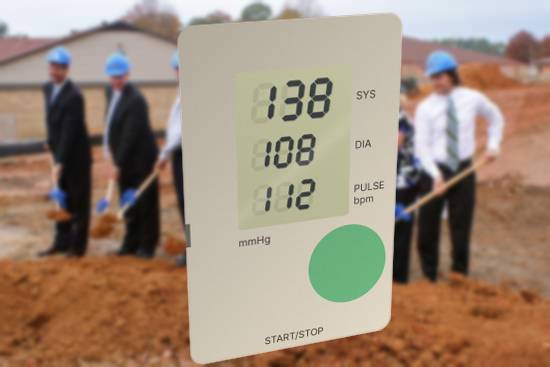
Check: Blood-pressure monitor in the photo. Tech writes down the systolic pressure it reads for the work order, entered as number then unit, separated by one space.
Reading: 138 mmHg
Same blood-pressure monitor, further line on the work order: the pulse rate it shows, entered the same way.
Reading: 112 bpm
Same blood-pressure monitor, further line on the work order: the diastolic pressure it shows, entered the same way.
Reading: 108 mmHg
